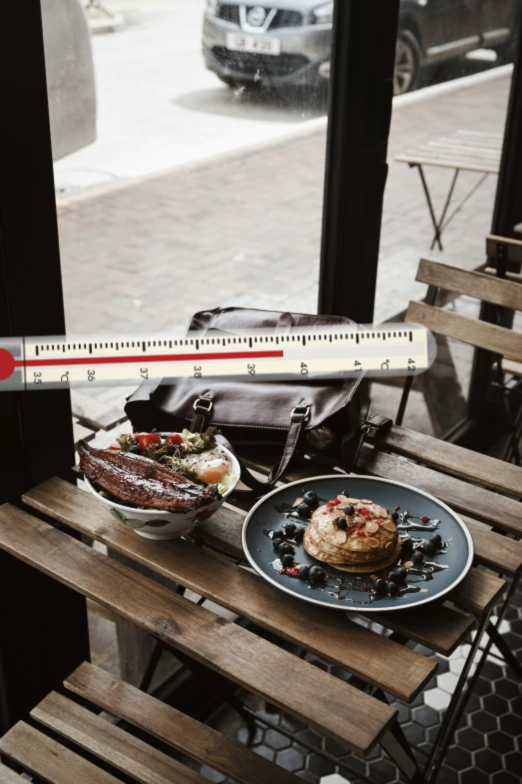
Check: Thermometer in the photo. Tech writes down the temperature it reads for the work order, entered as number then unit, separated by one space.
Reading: 39.6 °C
